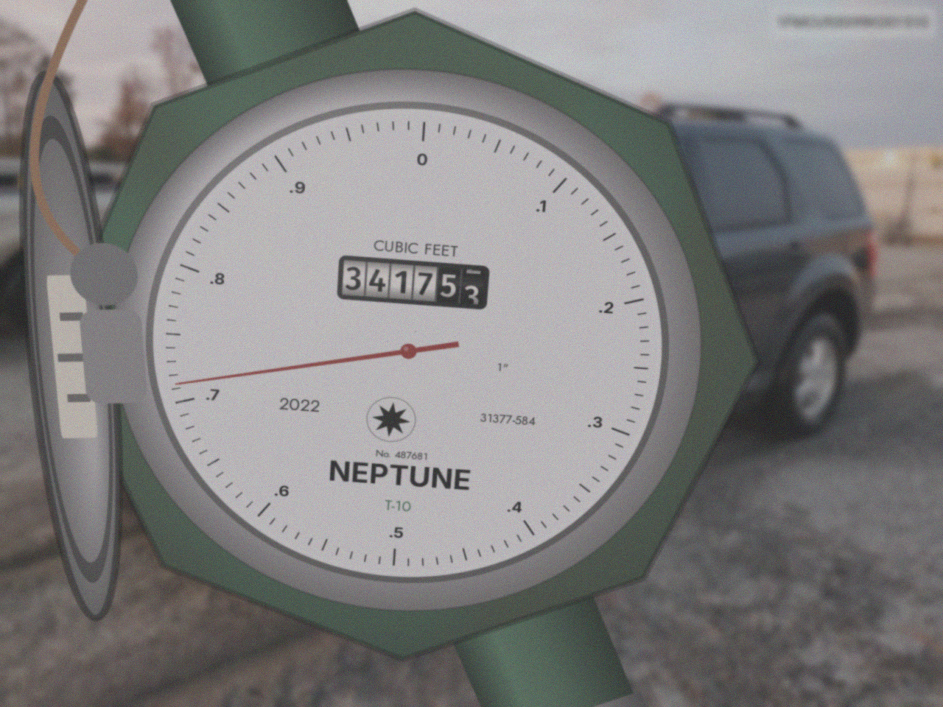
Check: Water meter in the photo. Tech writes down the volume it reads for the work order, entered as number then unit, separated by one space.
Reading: 341752.71 ft³
